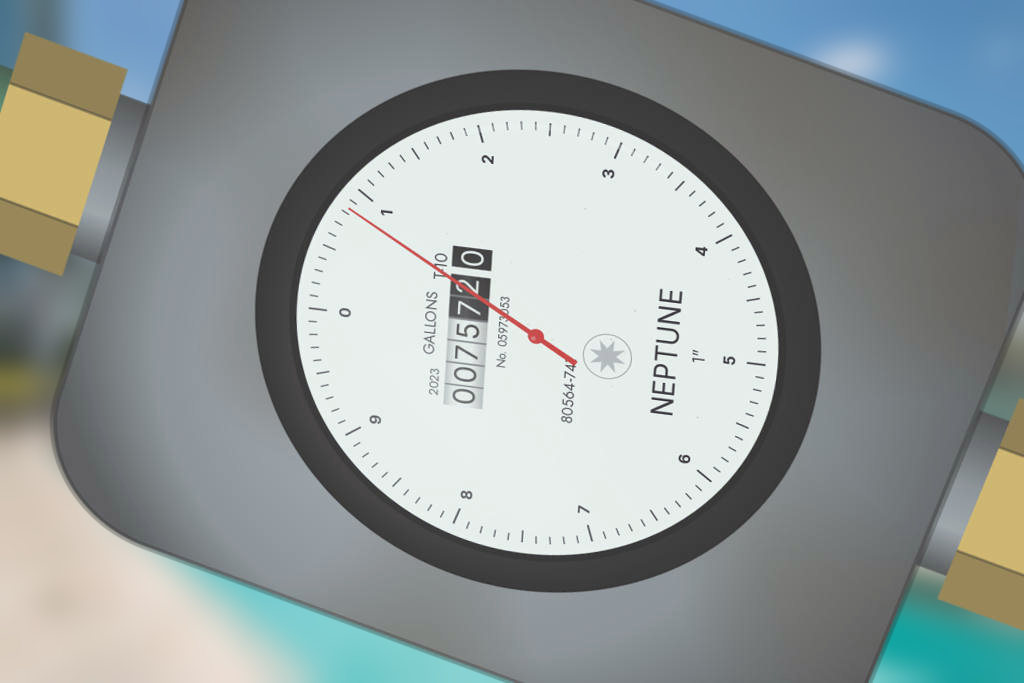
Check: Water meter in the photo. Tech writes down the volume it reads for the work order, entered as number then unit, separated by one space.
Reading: 75720.8 gal
